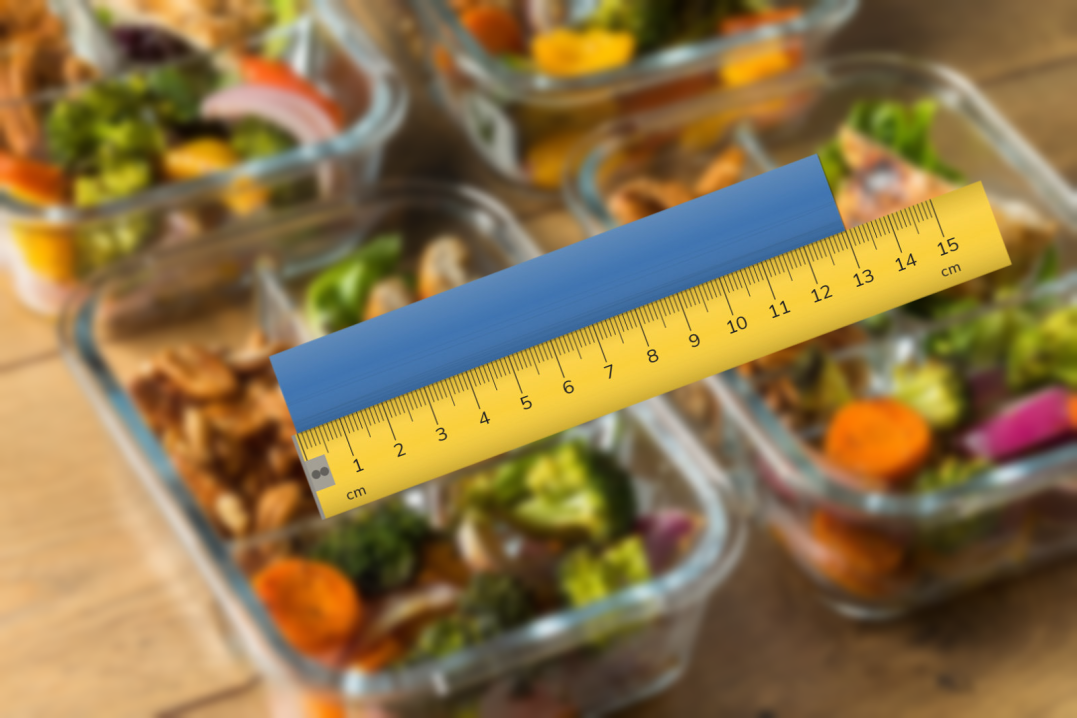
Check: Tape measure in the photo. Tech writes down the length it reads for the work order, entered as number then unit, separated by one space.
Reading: 13 cm
